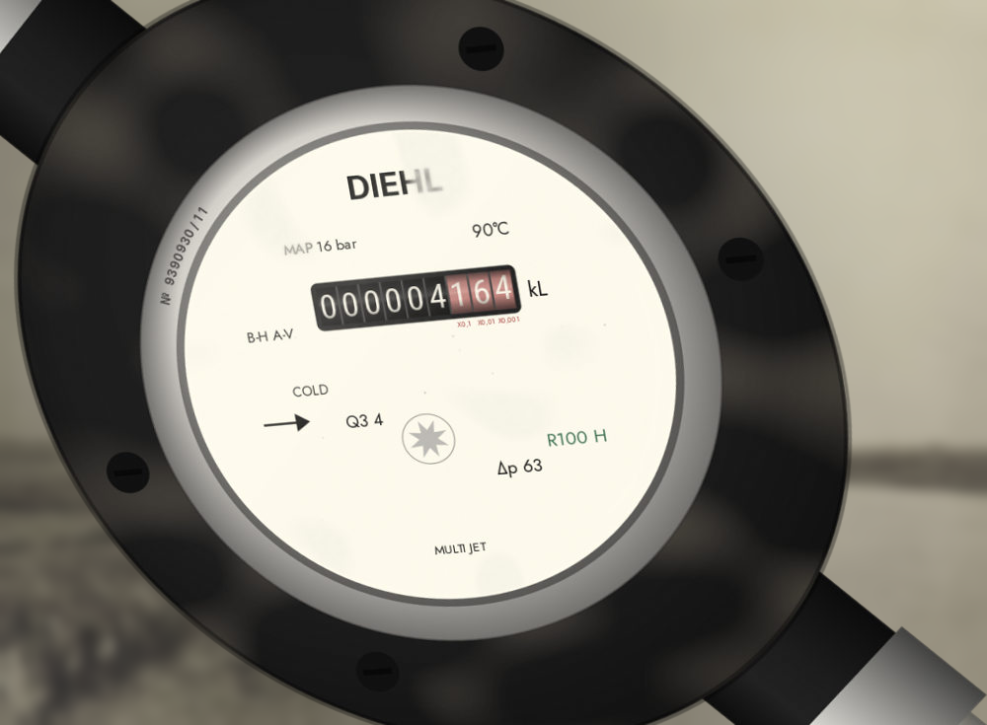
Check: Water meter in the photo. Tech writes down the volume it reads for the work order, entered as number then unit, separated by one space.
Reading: 4.164 kL
